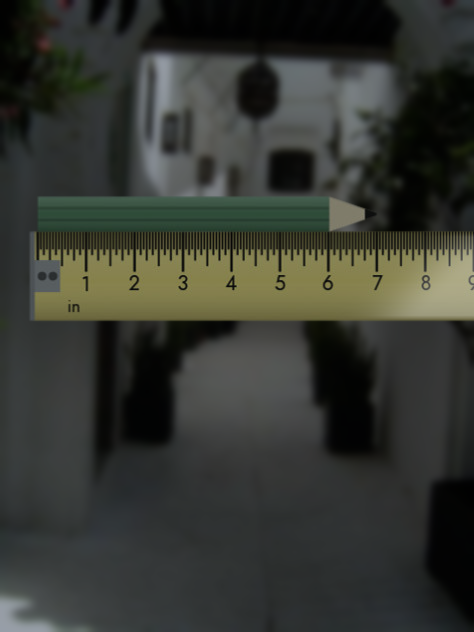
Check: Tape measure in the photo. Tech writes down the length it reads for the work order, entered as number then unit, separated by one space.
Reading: 7 in
